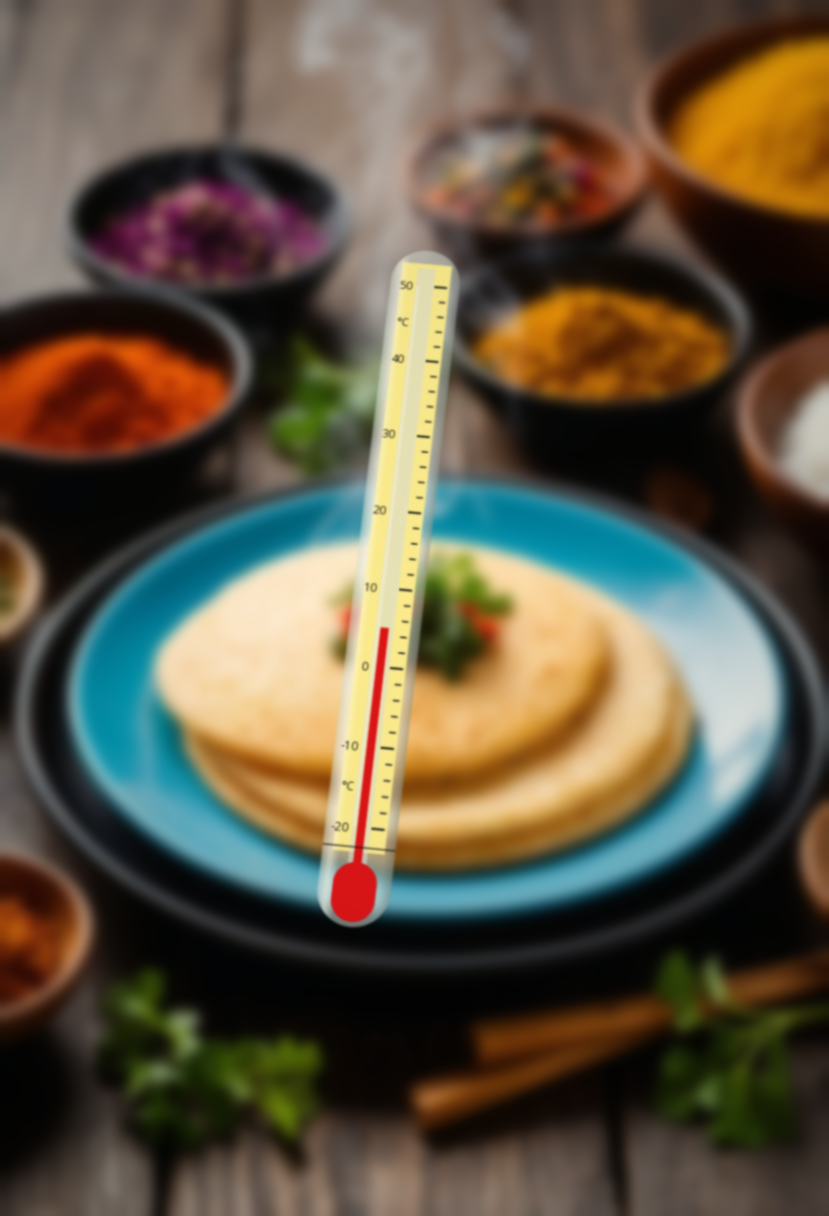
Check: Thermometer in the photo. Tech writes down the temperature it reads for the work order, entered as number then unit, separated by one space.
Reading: 5 °C
